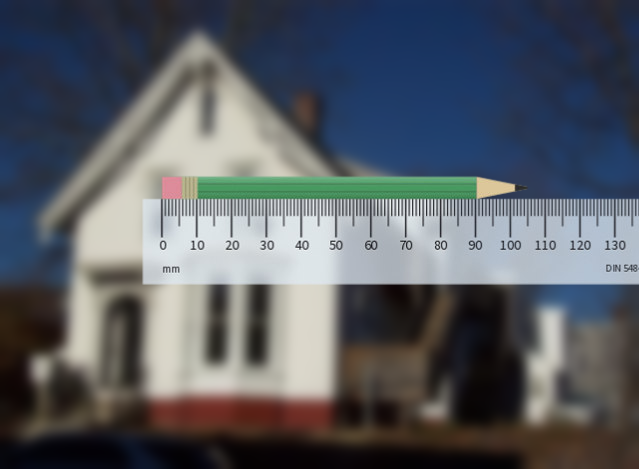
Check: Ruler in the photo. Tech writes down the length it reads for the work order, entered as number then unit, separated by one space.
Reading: 105 mm
